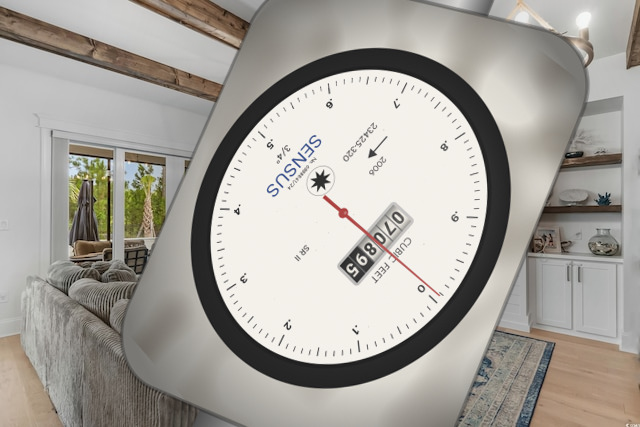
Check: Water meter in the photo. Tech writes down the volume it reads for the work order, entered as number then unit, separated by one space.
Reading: 70894.99 ft³
